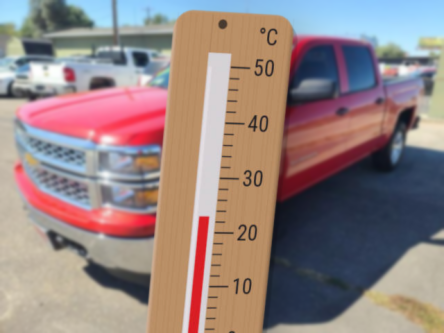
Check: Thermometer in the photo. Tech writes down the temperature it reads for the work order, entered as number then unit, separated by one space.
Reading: 23 °C
